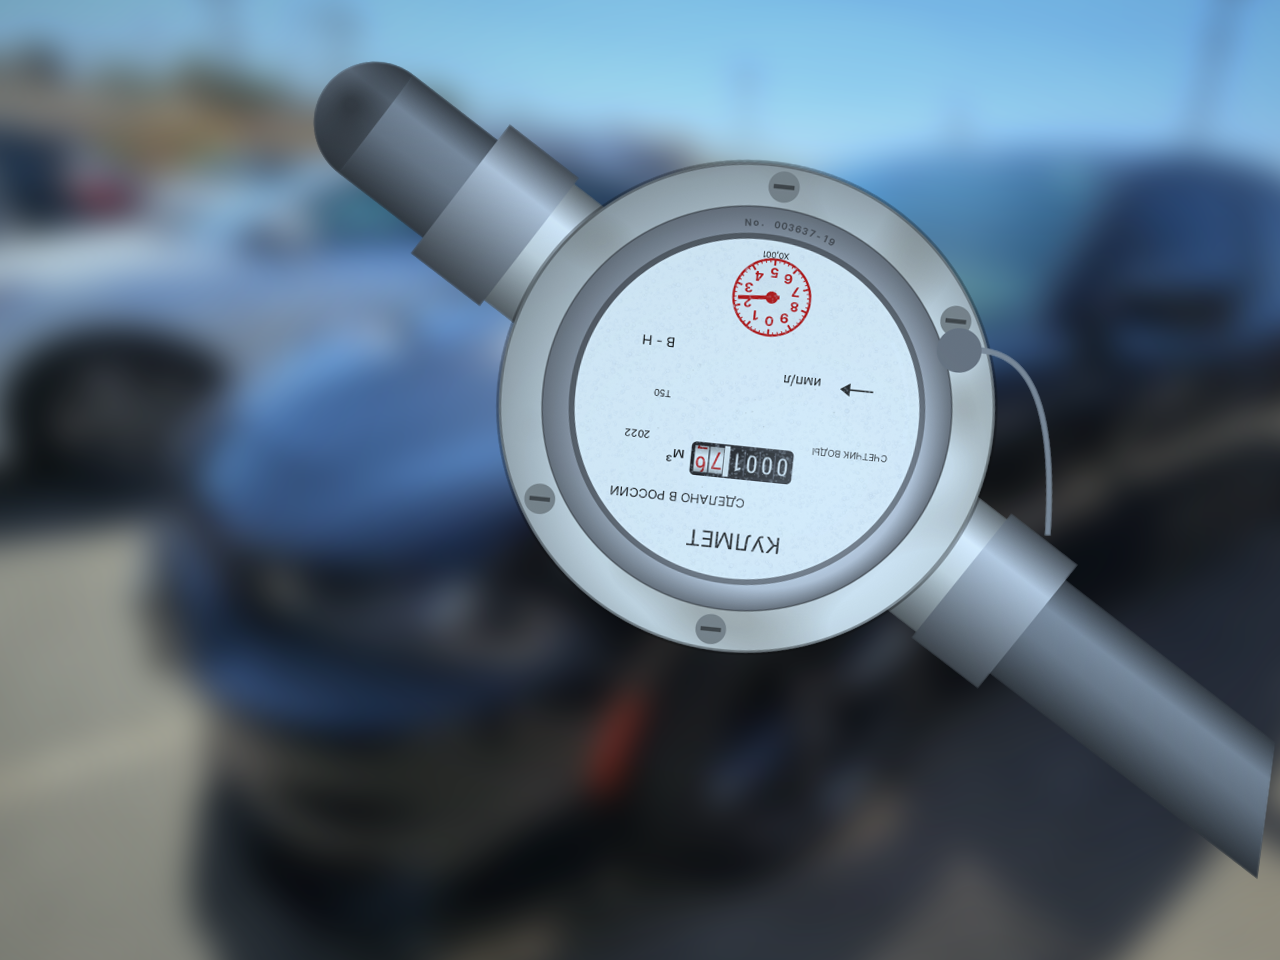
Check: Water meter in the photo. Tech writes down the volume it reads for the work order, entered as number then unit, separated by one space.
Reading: 1.762 m³
